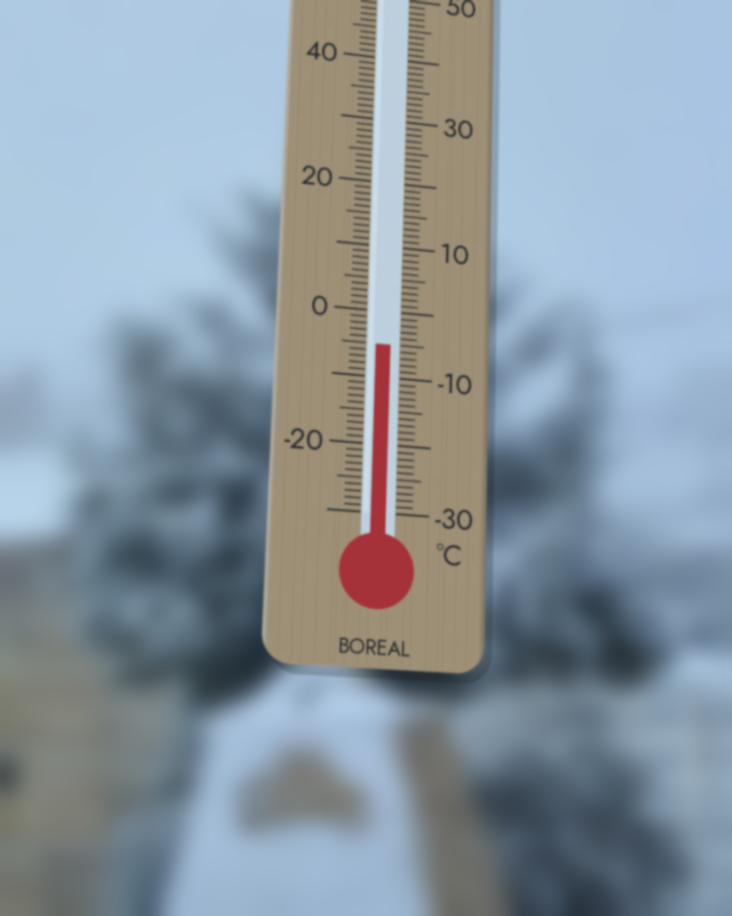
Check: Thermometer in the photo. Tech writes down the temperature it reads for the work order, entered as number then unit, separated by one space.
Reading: -5 °C
